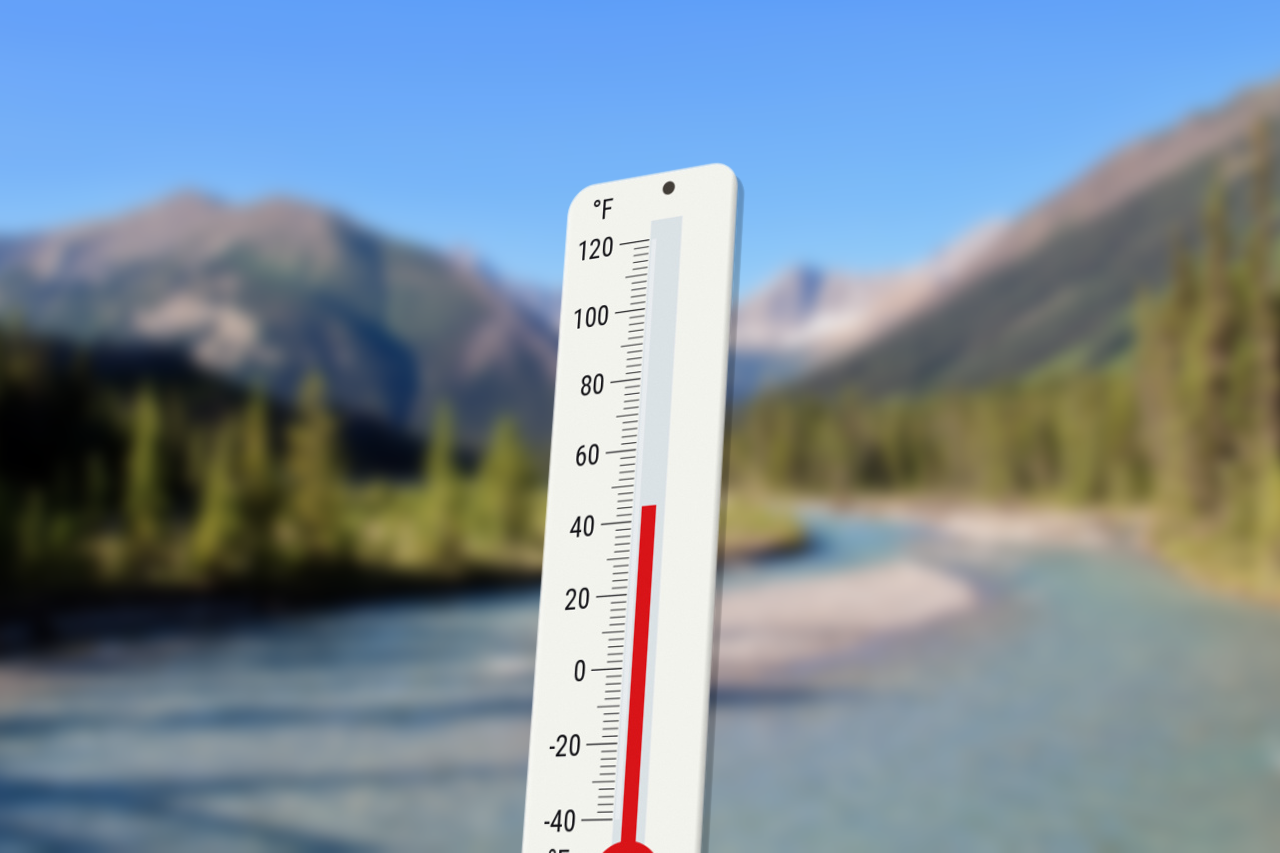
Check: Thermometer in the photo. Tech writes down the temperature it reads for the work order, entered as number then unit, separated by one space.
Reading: 44 °F
